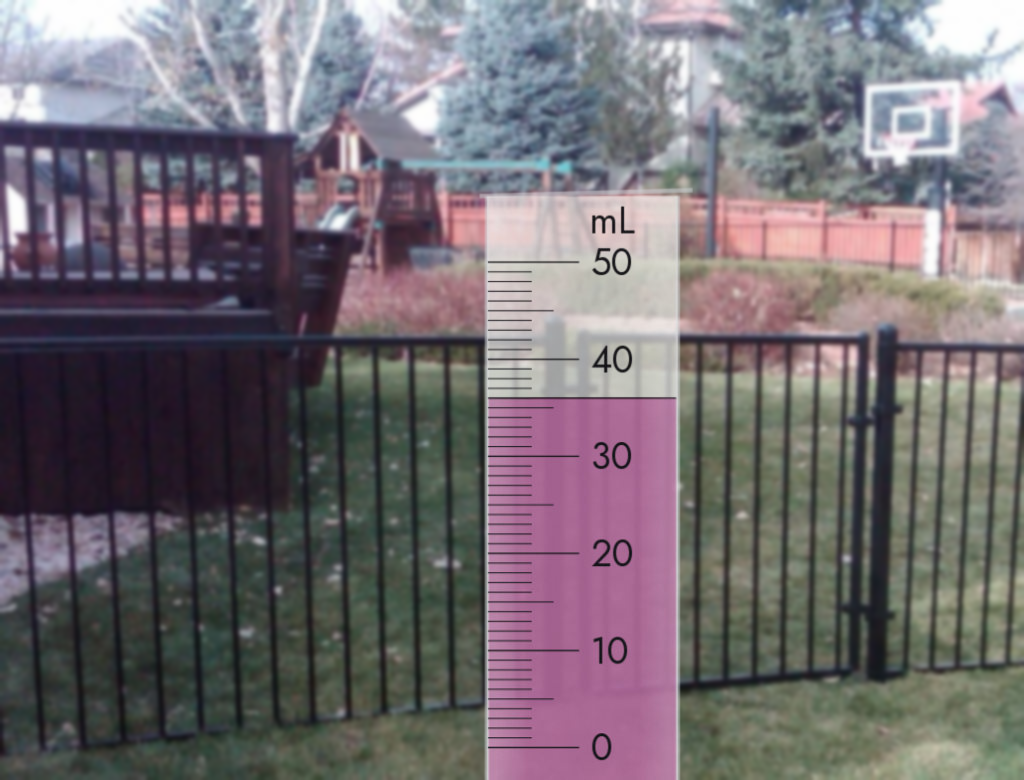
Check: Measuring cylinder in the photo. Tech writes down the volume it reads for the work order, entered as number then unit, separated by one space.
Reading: 36 mL
